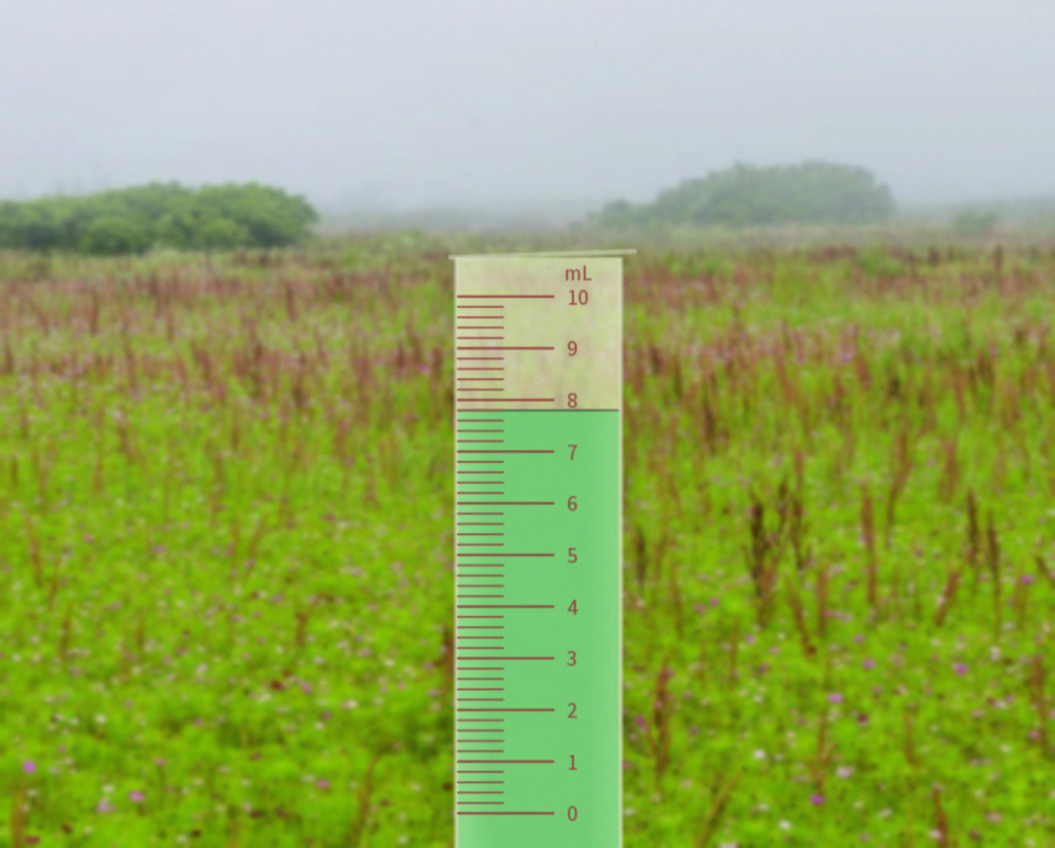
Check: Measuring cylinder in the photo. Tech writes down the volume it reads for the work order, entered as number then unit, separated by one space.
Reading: 7.8 mL
